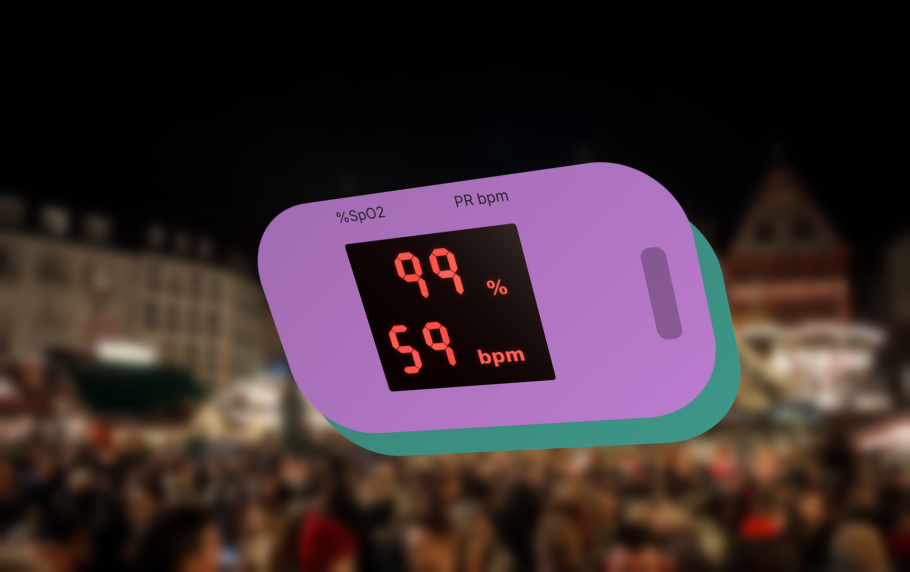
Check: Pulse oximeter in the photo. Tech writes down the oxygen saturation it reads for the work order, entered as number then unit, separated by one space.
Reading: 99 %
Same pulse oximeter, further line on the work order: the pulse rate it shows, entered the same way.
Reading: 59 bpm
